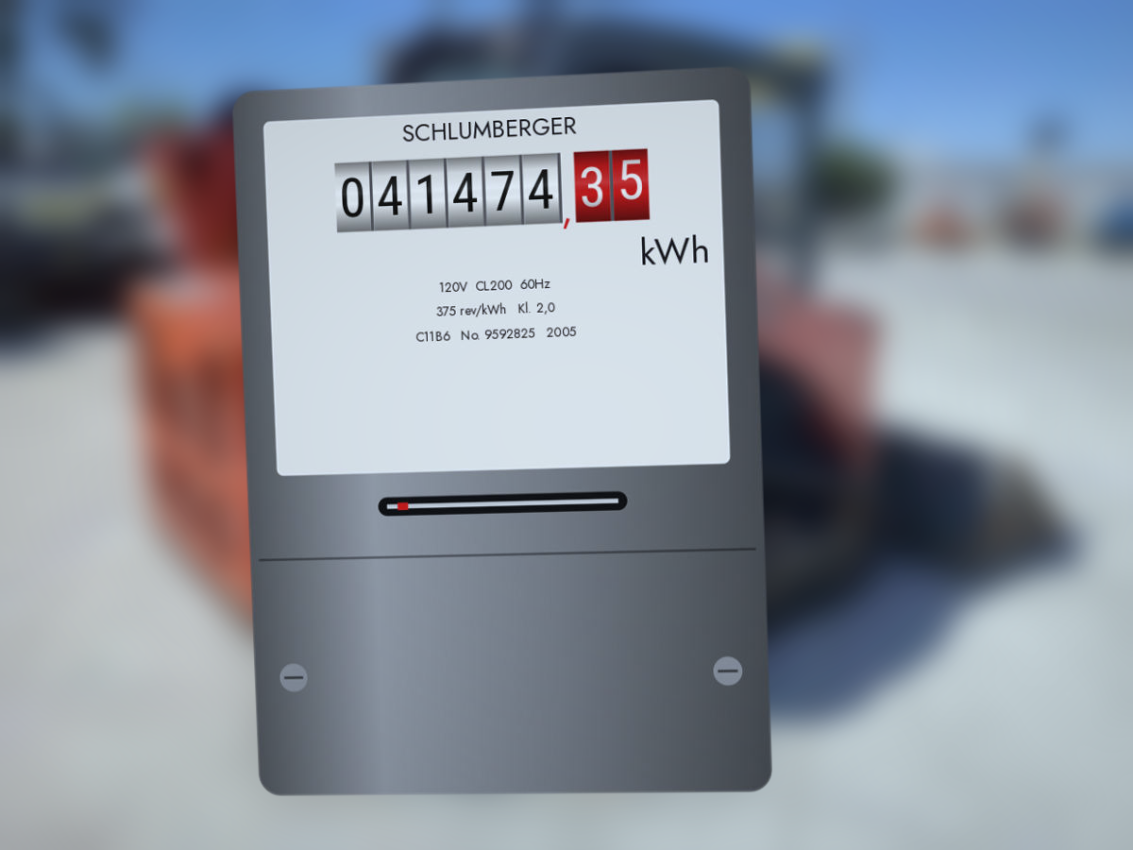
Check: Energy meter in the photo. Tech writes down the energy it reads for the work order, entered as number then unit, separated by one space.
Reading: 41474.35 kWh
